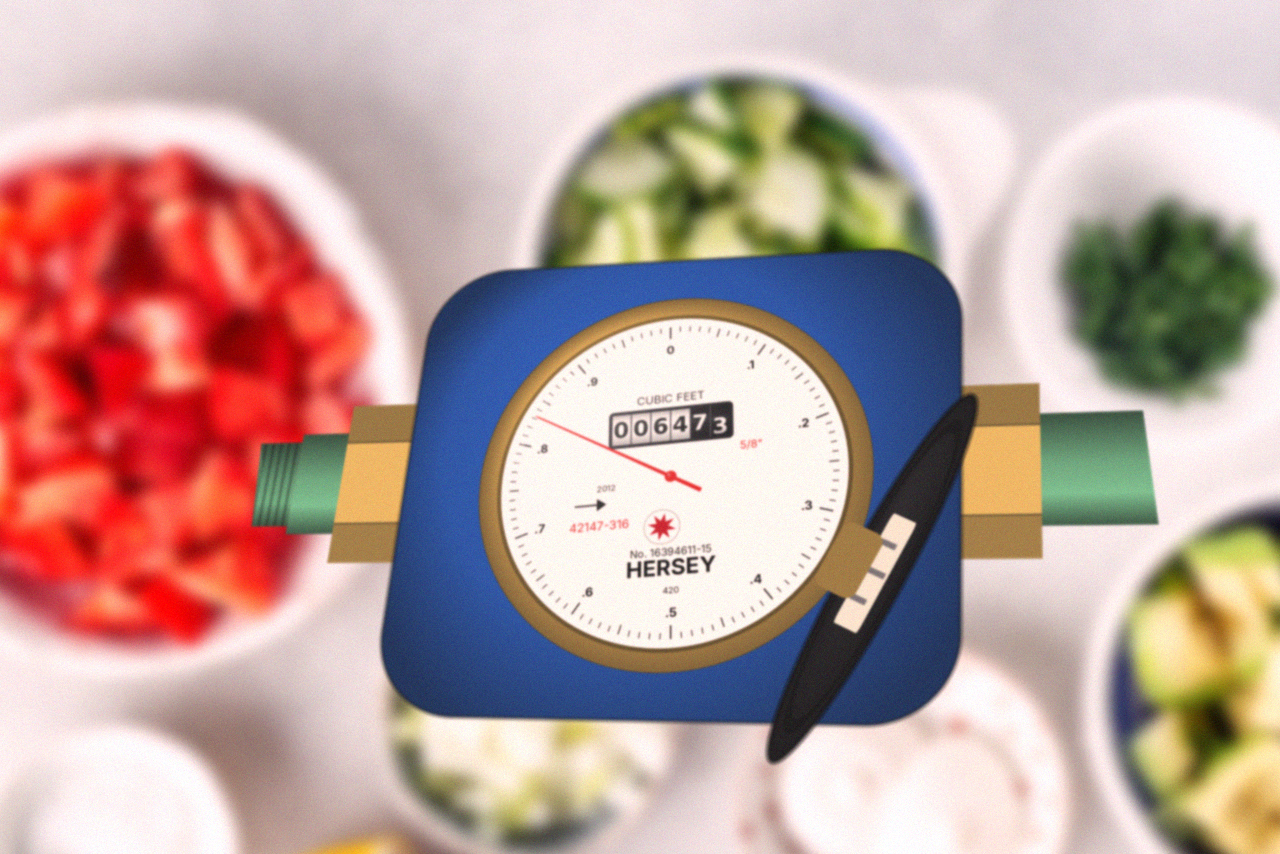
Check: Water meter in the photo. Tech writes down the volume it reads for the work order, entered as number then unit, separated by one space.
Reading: 6472.83 ft³
